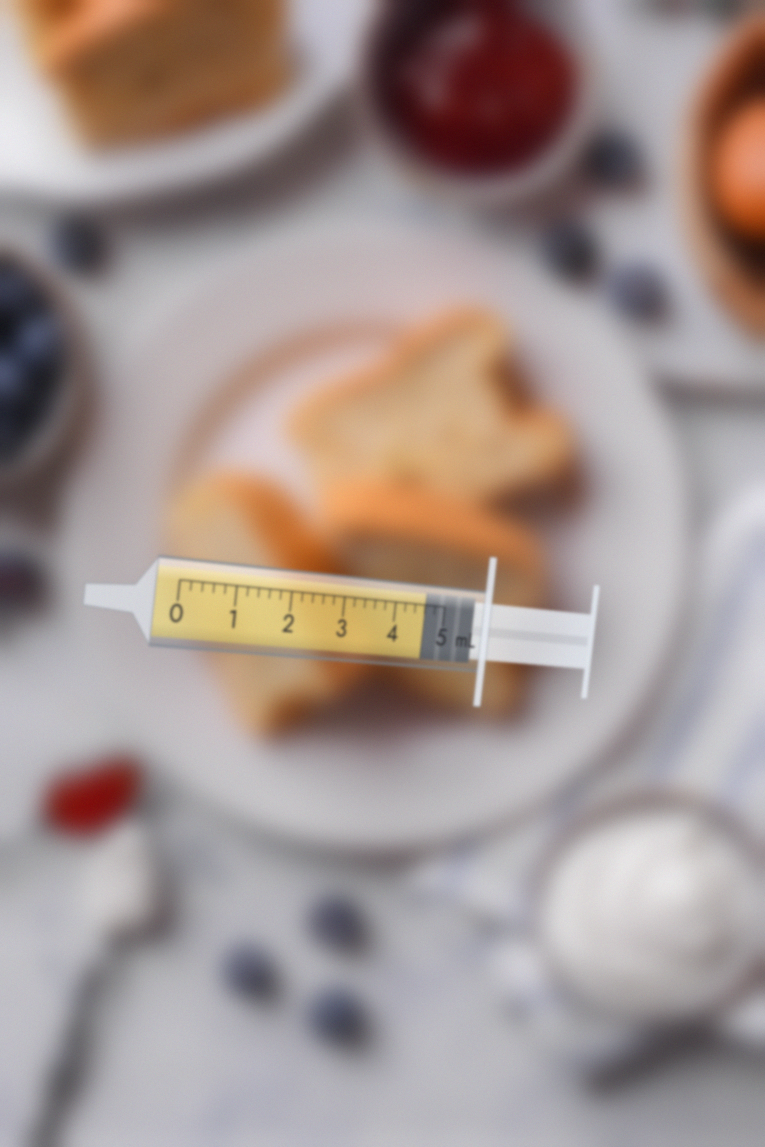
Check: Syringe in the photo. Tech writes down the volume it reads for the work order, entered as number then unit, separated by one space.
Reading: 4.6 mL
